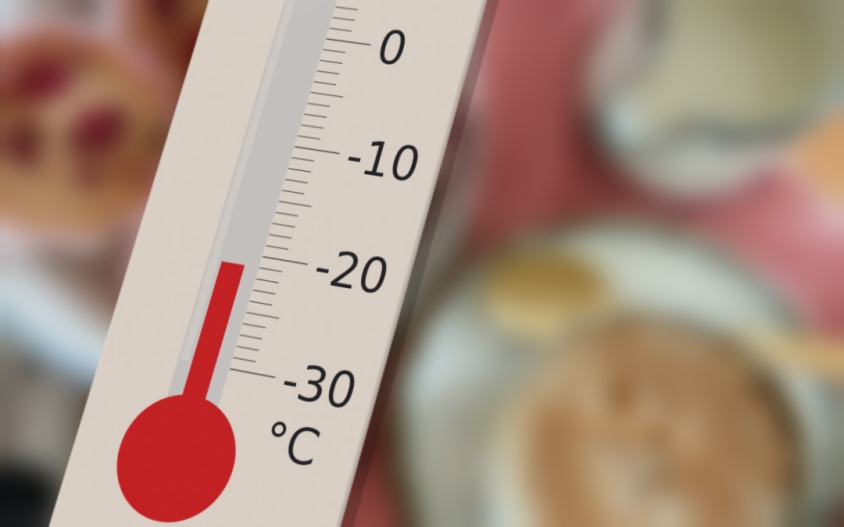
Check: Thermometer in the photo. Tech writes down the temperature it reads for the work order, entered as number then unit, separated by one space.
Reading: -21 °C
